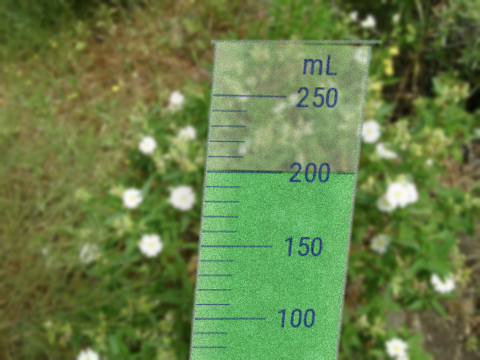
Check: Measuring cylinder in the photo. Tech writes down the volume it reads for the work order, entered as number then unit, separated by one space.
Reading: 200 mL
